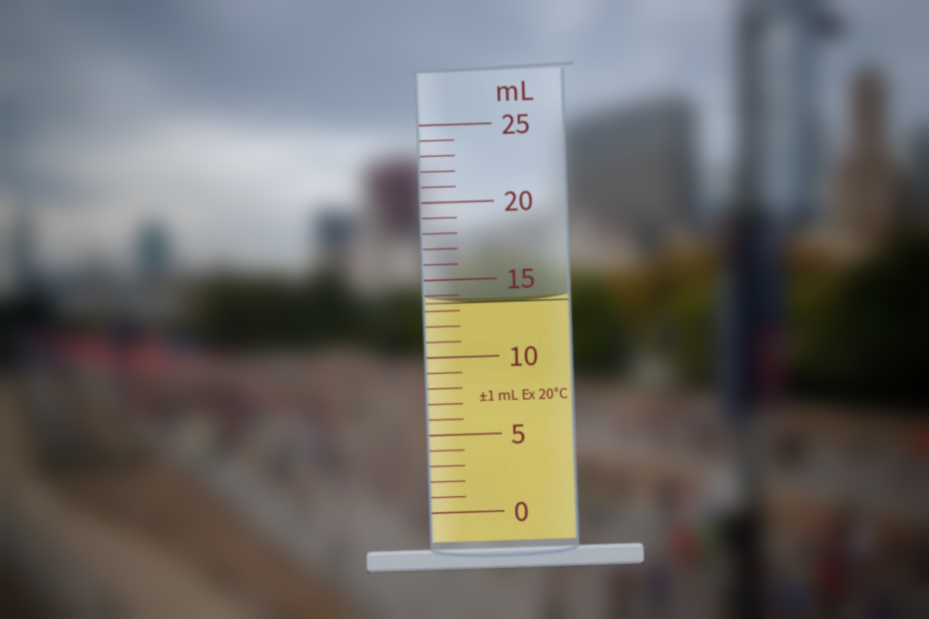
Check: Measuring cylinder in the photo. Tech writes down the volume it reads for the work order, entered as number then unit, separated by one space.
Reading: 13.5 mL
